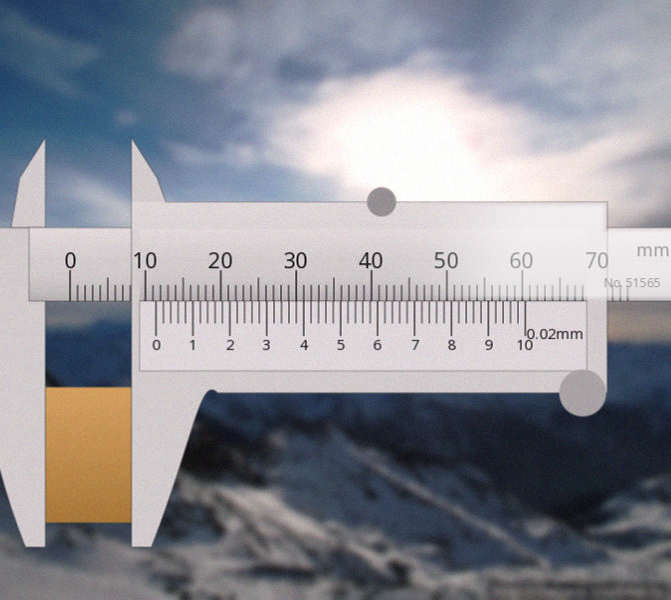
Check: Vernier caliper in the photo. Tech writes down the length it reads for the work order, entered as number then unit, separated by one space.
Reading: 11.4 mm
